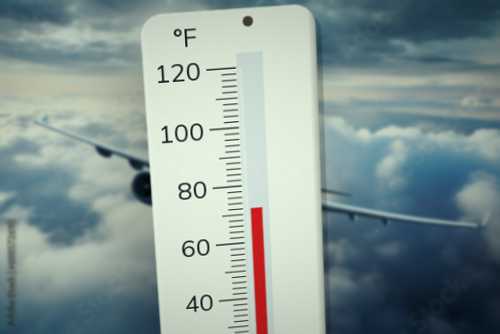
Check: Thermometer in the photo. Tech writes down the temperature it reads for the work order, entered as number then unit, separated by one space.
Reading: 72 °F
